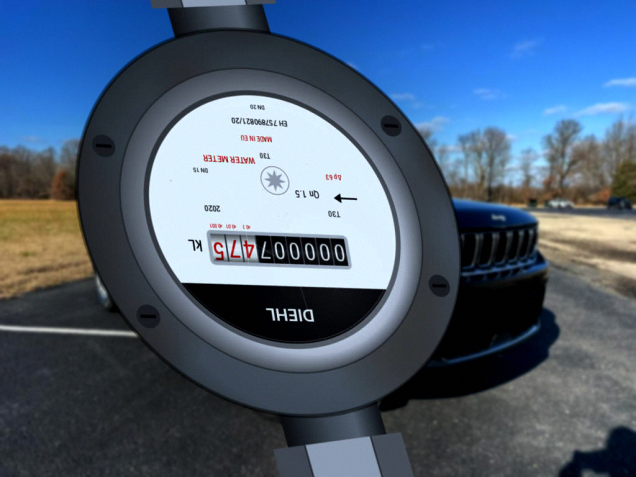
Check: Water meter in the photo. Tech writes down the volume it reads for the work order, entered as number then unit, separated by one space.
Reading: 7.475 kL
